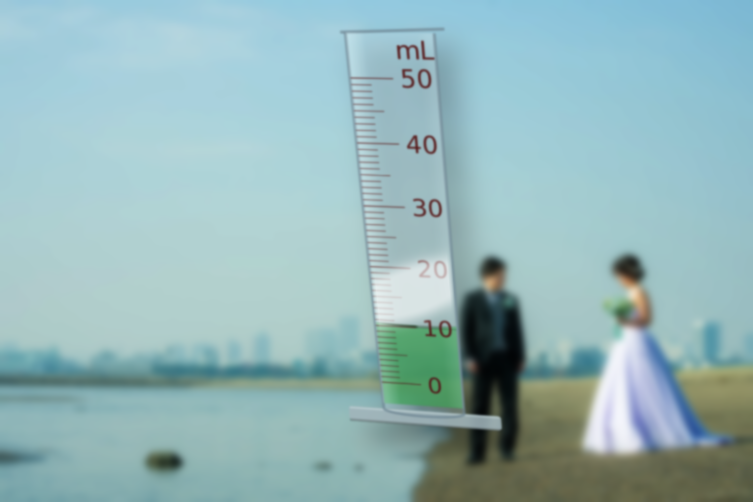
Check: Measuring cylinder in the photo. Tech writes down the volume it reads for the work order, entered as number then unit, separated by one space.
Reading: 10 mL
